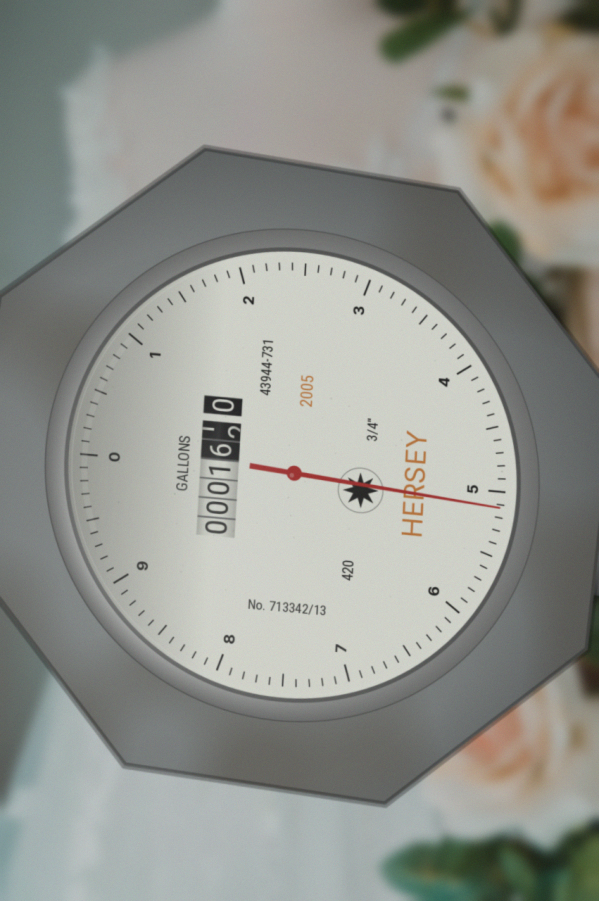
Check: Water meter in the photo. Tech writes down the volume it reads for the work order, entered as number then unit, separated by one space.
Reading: 1615.1 gal
